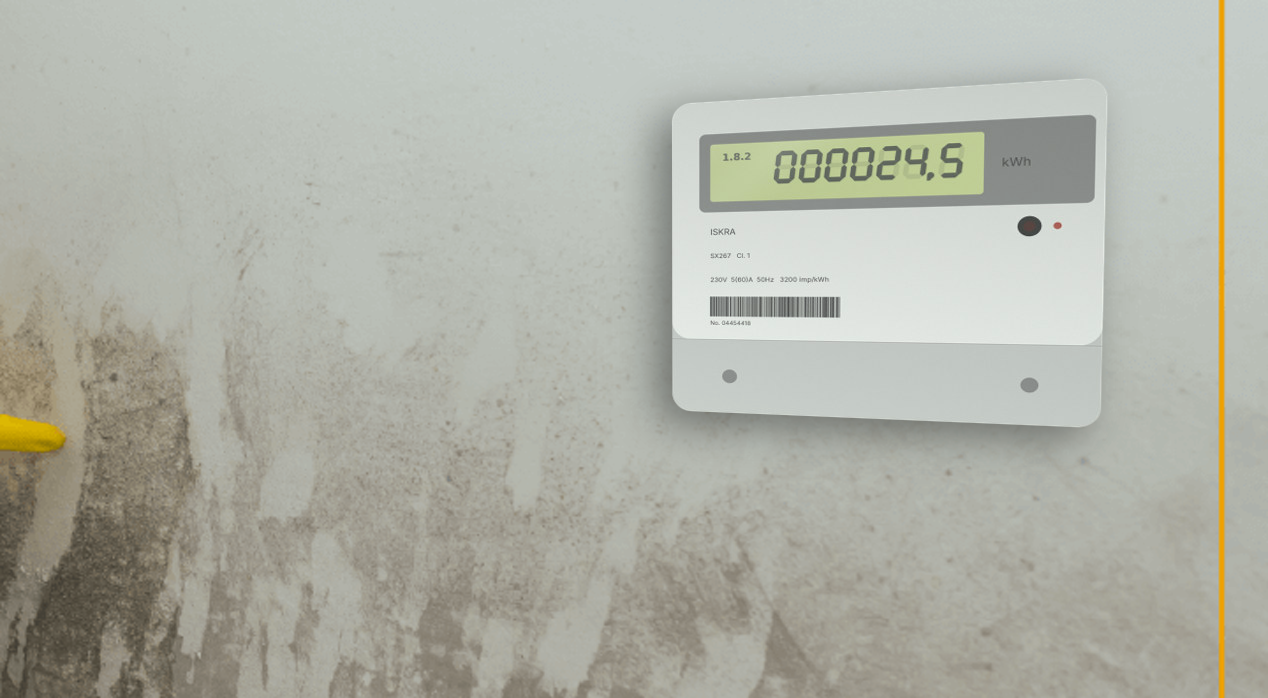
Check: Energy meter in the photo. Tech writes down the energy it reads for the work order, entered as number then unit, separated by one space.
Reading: 24.5 kWh
